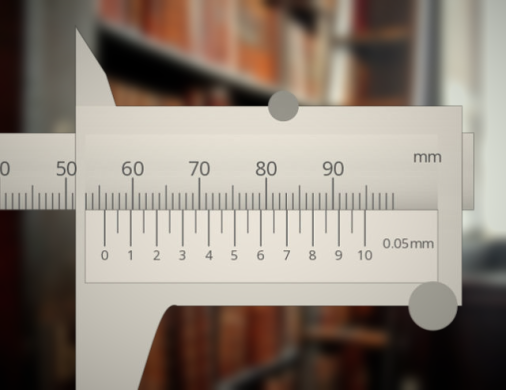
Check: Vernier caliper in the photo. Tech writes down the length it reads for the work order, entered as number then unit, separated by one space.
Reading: 55.8 mm
